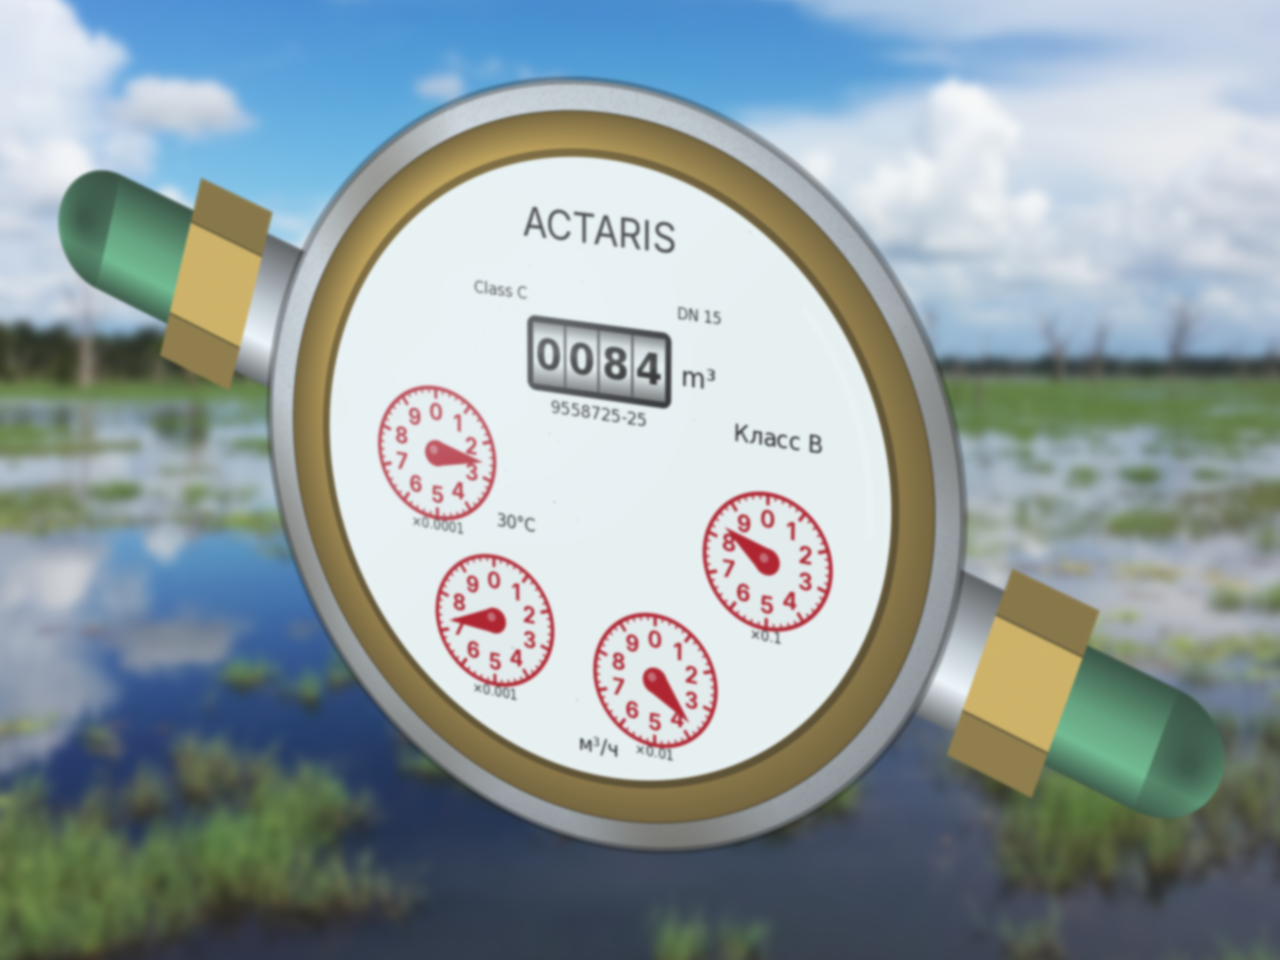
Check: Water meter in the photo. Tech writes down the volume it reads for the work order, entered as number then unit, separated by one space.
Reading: 84.8372 m³
